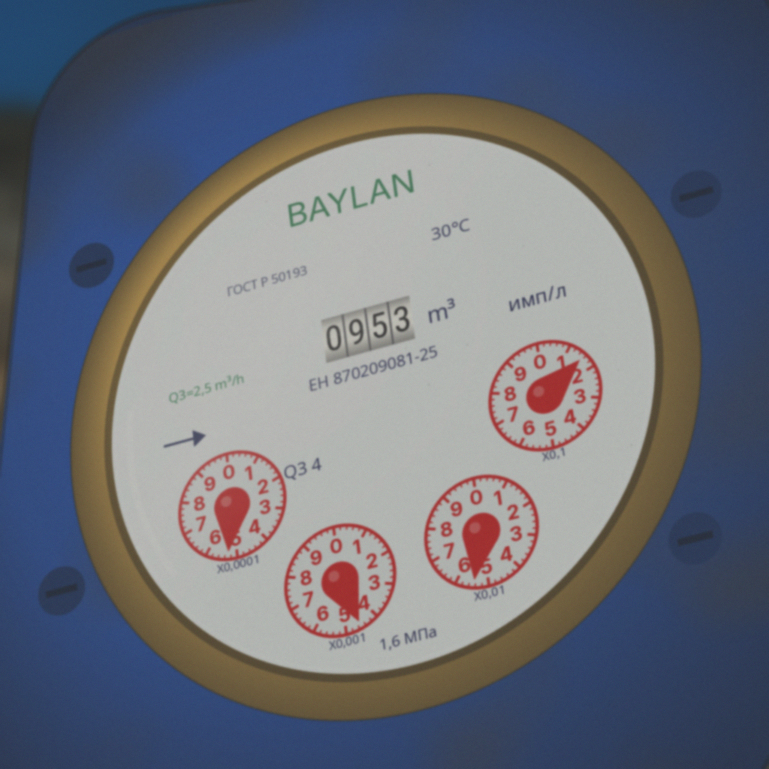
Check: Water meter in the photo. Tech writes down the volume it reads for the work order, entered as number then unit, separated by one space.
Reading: 953.1545 m³
